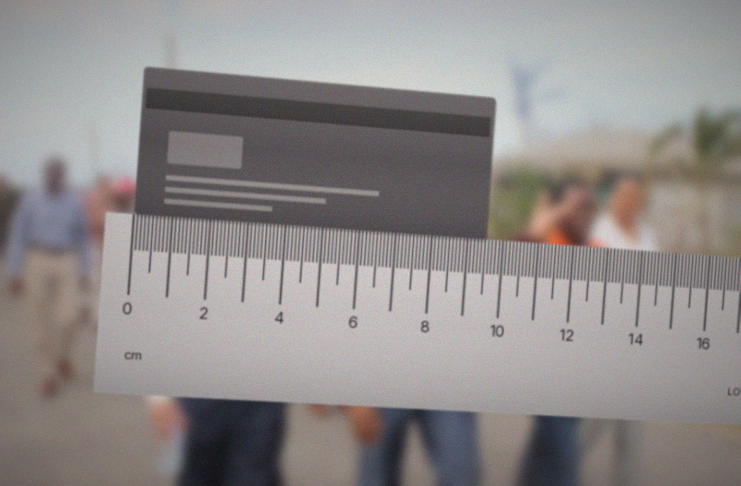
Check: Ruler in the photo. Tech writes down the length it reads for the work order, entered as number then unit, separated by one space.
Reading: 9.5 cm
